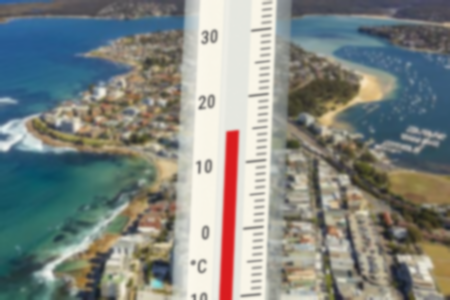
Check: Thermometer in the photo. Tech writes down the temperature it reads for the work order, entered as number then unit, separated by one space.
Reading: 15 °C
